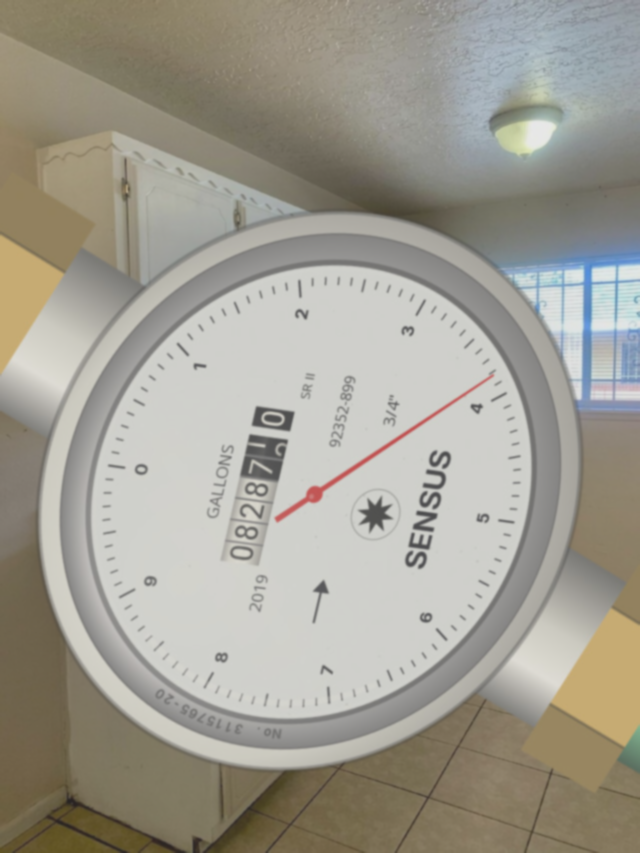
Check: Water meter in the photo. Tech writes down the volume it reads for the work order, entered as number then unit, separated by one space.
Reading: 828713.8 gal
